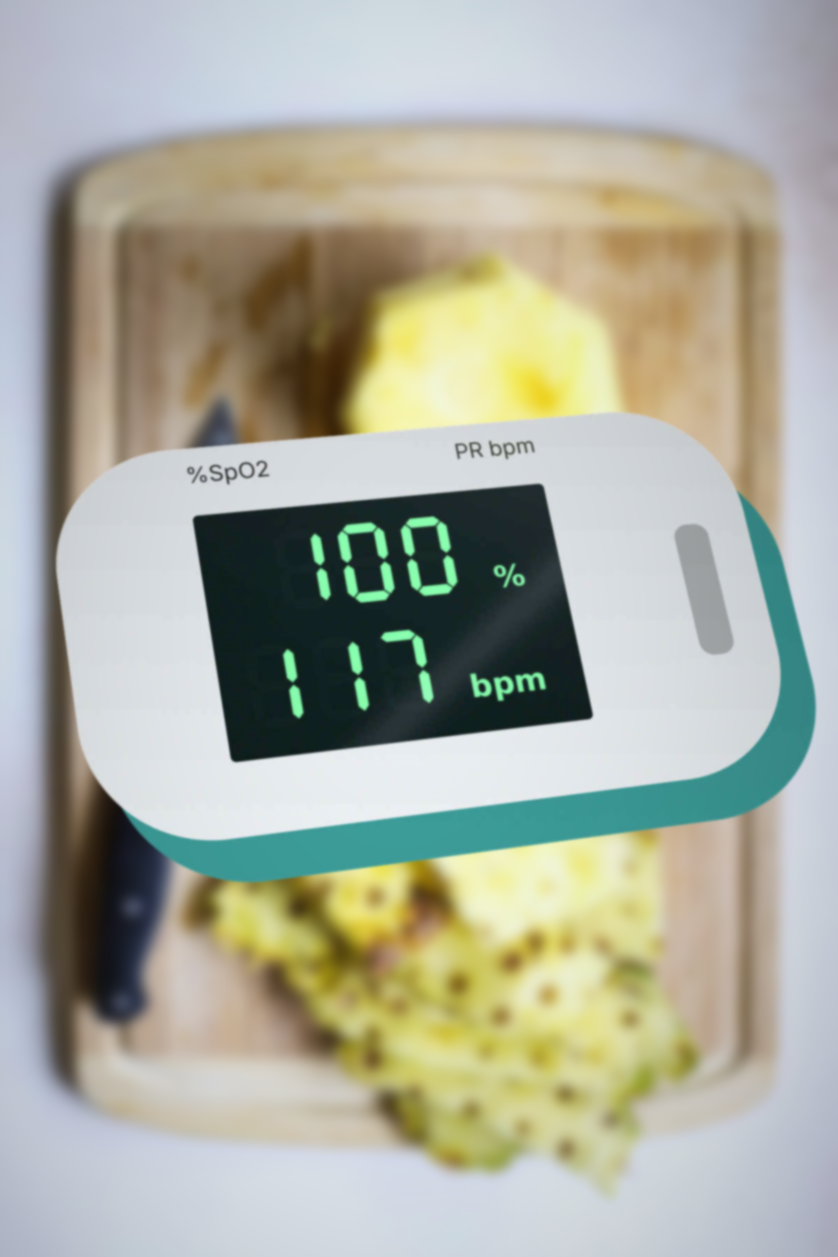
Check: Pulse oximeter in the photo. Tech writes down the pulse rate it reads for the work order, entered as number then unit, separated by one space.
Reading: 117 bpm
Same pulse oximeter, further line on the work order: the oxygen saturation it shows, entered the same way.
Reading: 100 %
